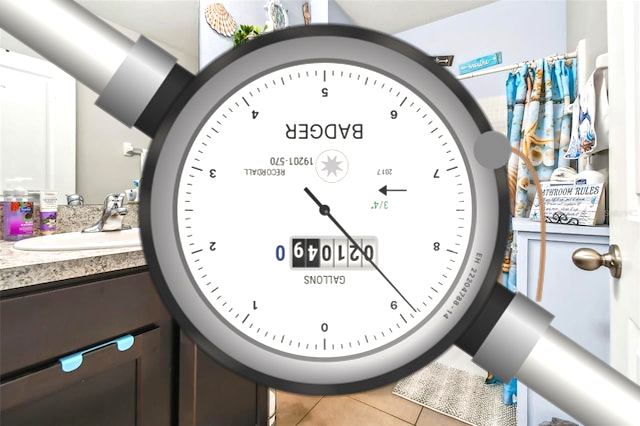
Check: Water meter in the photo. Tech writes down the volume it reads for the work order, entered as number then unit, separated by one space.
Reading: 210488.8 gal
